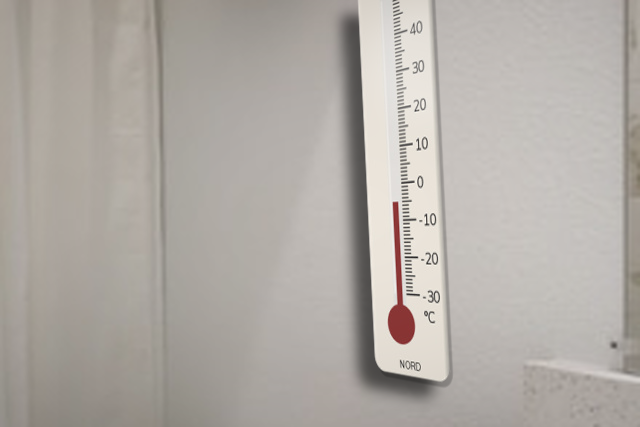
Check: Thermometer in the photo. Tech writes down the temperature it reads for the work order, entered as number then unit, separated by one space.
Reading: -5 °C
